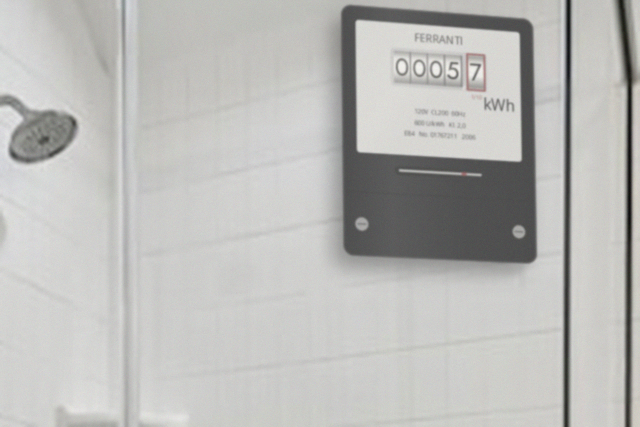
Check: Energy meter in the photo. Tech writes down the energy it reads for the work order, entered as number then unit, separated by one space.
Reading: 5.7 kWh
